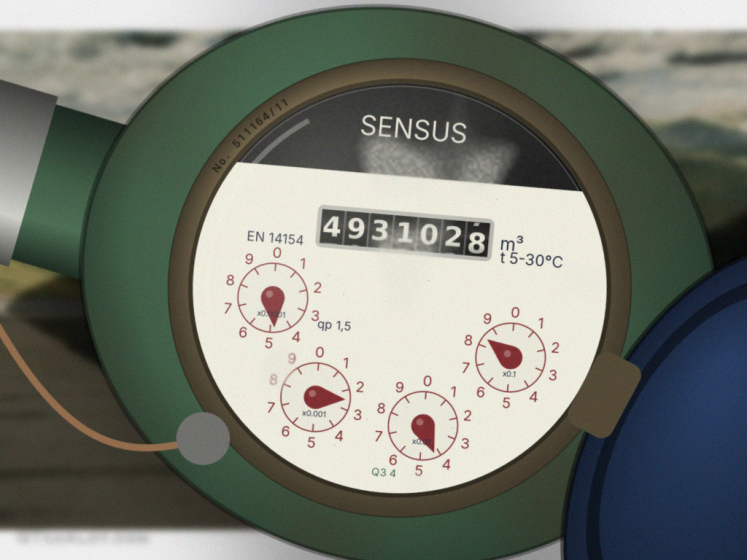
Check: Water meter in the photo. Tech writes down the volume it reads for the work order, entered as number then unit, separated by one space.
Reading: 4931027.8424 m³
